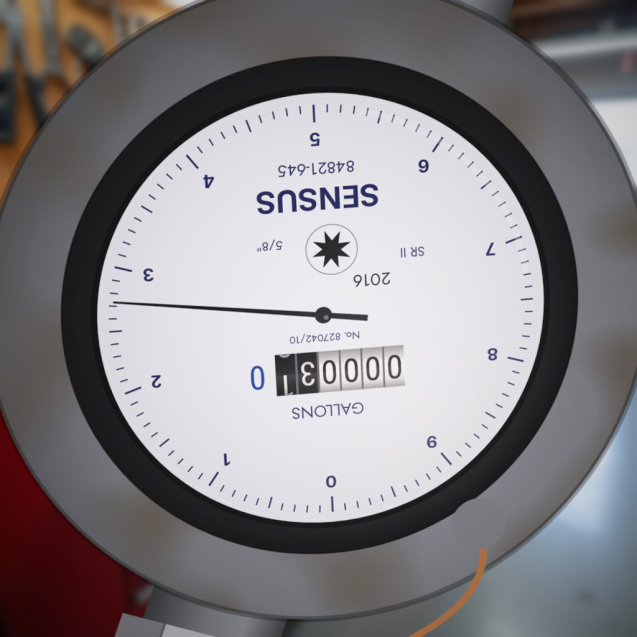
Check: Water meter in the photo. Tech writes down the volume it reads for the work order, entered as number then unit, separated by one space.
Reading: 312.7 gal
